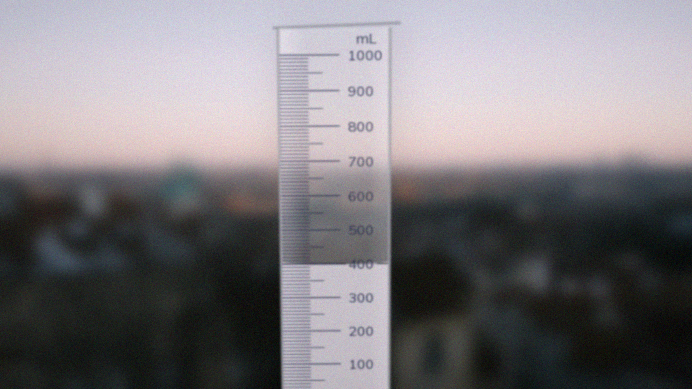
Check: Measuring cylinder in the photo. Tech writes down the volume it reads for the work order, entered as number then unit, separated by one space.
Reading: 400 mL
